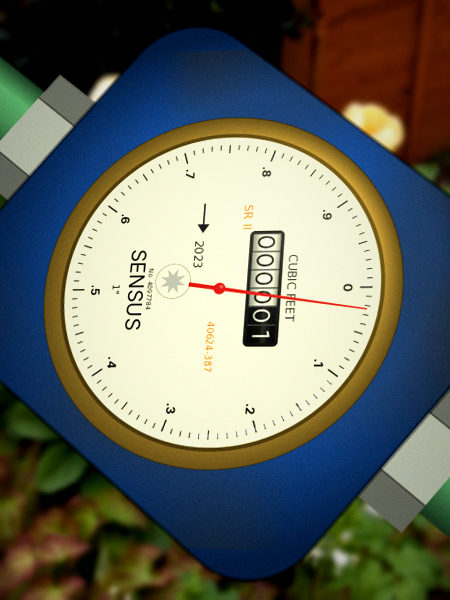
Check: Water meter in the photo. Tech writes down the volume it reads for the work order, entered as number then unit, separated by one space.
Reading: 1.02 ft³
